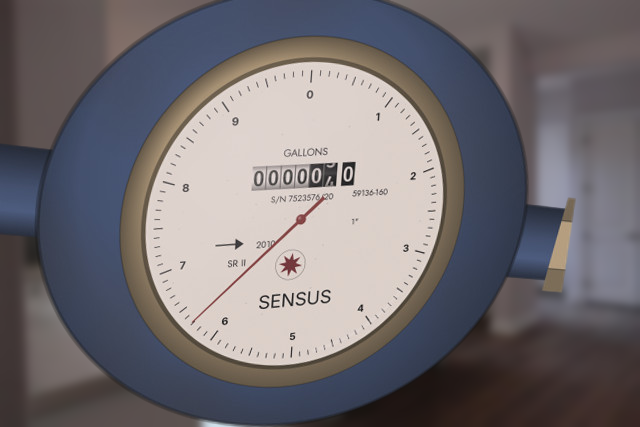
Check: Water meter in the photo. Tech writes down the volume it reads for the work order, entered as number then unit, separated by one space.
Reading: 36.3 gal
